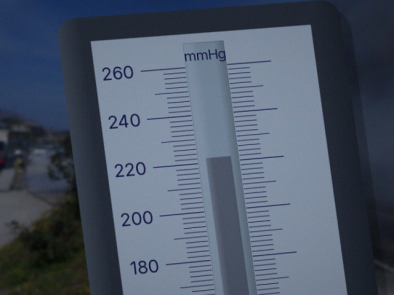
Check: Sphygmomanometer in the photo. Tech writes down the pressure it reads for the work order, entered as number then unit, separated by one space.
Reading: 222 mmHg
